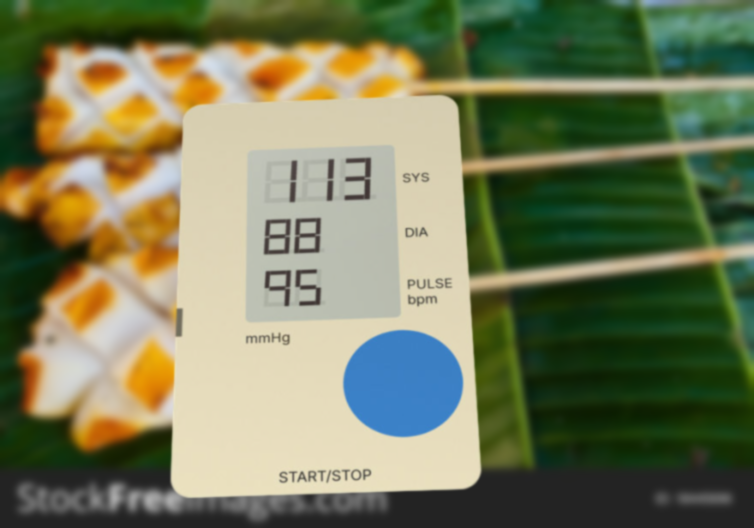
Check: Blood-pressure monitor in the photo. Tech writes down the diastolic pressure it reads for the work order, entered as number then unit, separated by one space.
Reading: 88 mmHg
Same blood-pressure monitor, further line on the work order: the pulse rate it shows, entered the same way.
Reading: 95 bpm
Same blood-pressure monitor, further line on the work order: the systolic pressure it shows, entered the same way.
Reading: 113 mmHg
